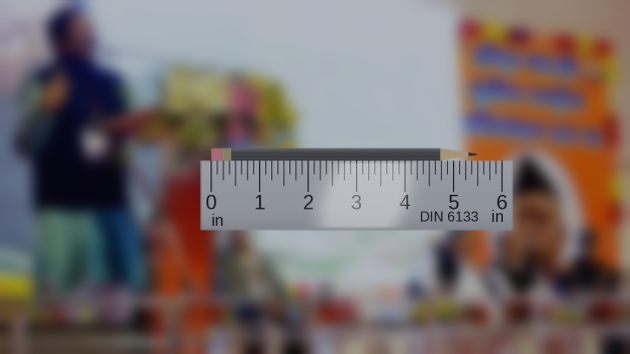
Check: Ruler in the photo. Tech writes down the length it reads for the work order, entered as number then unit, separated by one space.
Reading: 5.5 in
